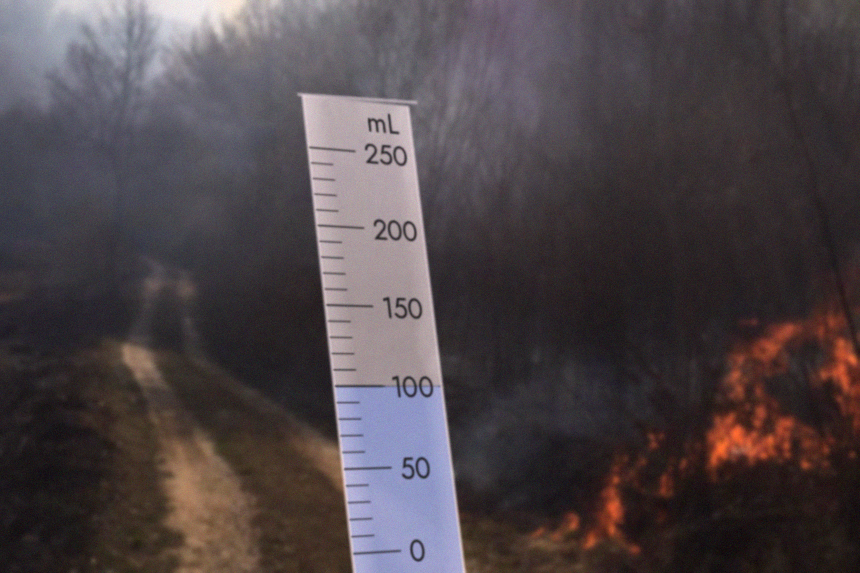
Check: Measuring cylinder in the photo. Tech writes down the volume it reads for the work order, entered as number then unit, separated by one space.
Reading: 100 mL
